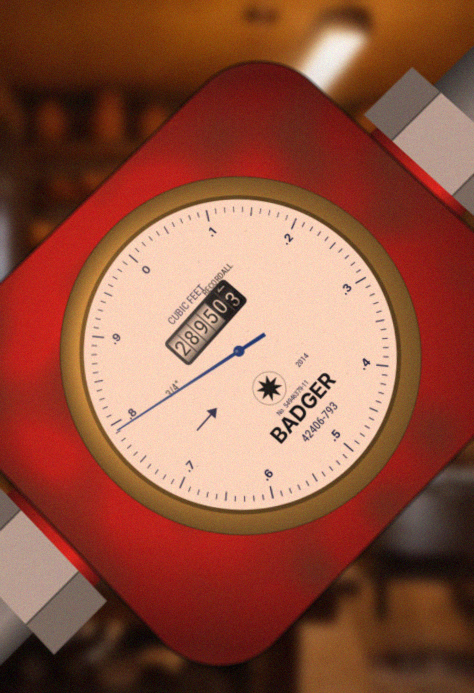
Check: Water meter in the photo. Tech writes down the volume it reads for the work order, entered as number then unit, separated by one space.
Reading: 289502.79 ft³
